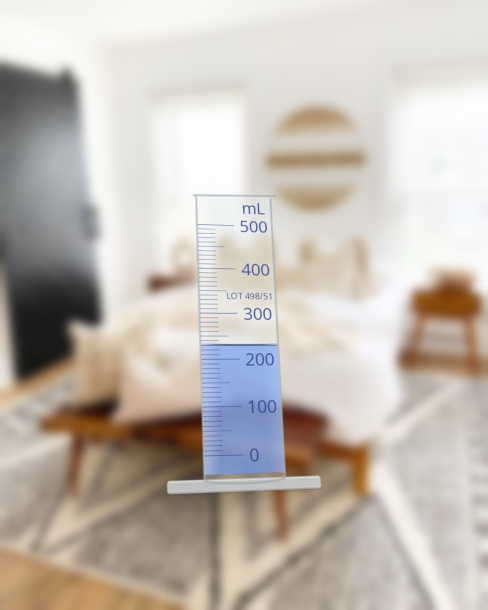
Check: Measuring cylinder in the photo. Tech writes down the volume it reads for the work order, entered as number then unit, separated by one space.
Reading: 230 mL
